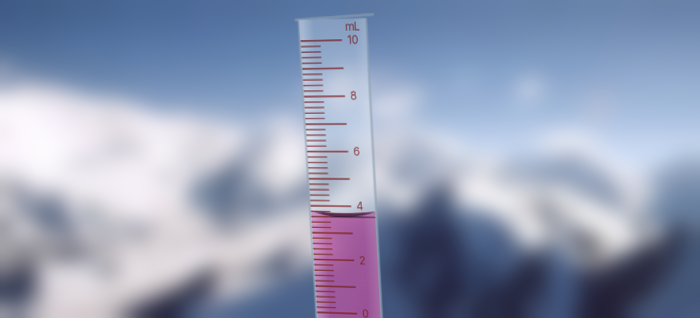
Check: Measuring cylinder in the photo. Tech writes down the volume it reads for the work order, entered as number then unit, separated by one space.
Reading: 3.6 mL
